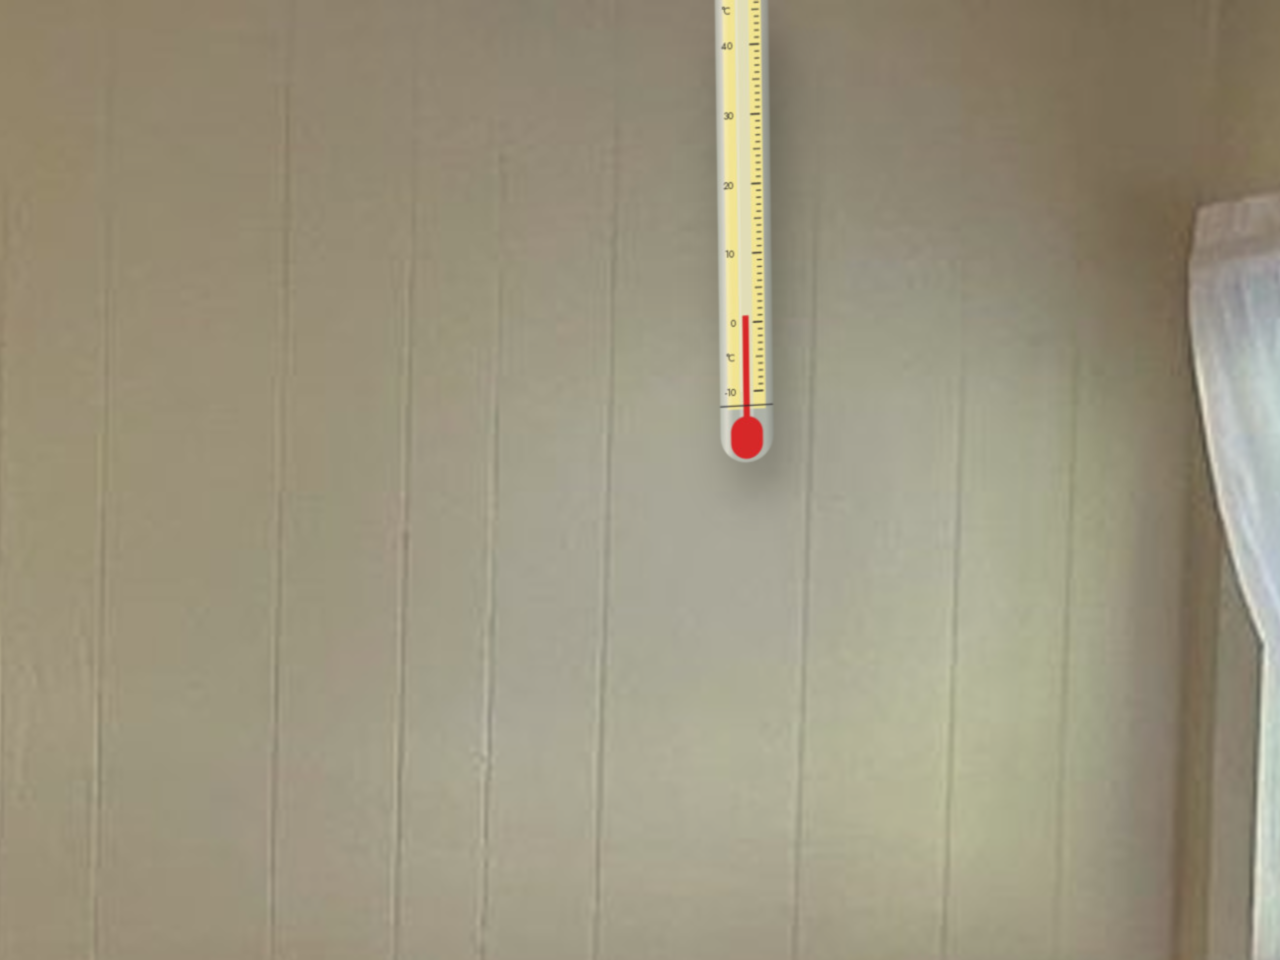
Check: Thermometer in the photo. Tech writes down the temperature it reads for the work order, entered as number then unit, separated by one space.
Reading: 1 °C
